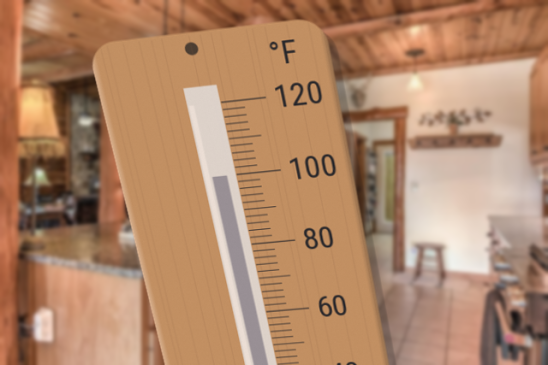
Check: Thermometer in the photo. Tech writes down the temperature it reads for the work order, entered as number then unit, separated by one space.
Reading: 100 °F
